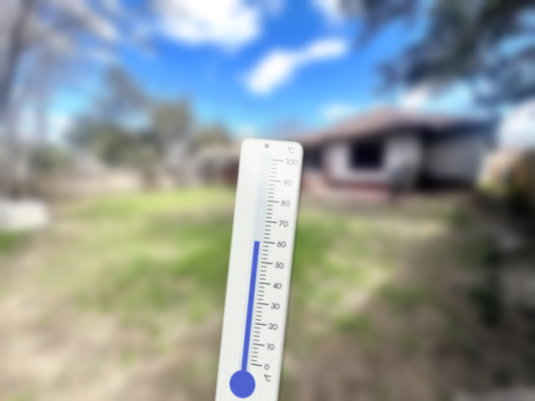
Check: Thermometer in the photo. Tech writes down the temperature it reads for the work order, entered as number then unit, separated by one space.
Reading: 60 °C
